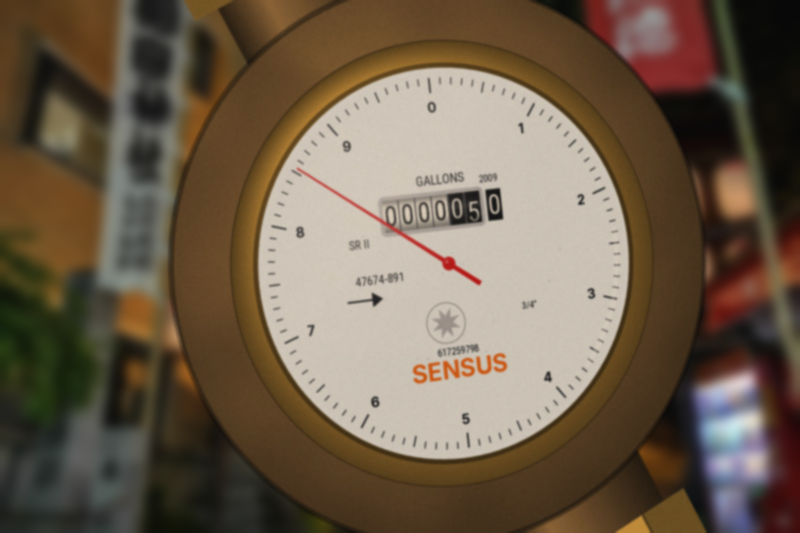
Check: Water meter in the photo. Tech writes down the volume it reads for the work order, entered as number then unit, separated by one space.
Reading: 48.5 gal
